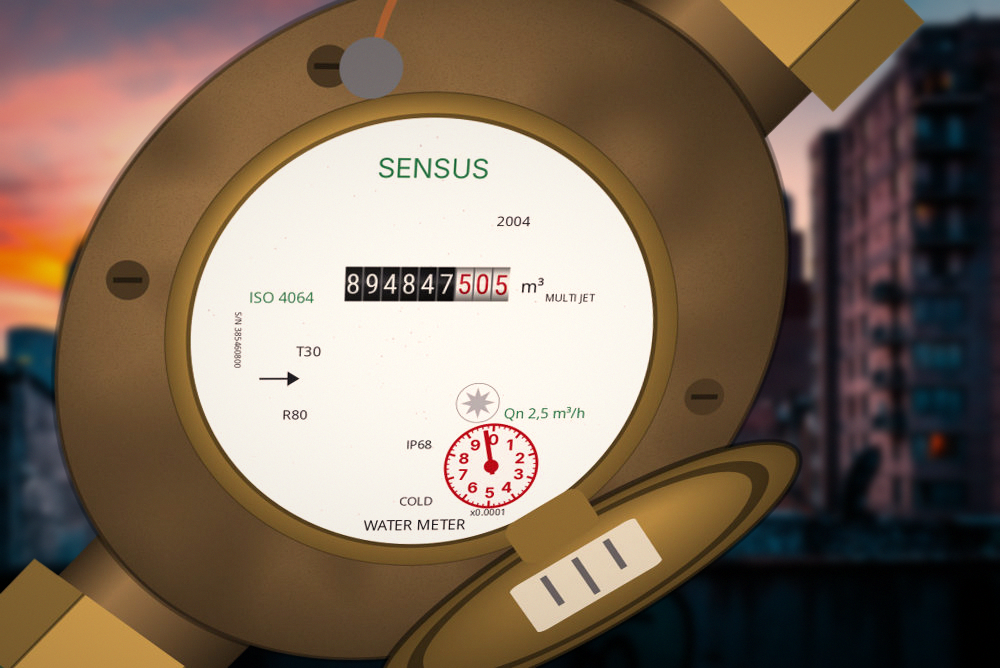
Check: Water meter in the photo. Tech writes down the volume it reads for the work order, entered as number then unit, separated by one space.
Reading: 894847.5049 m³
